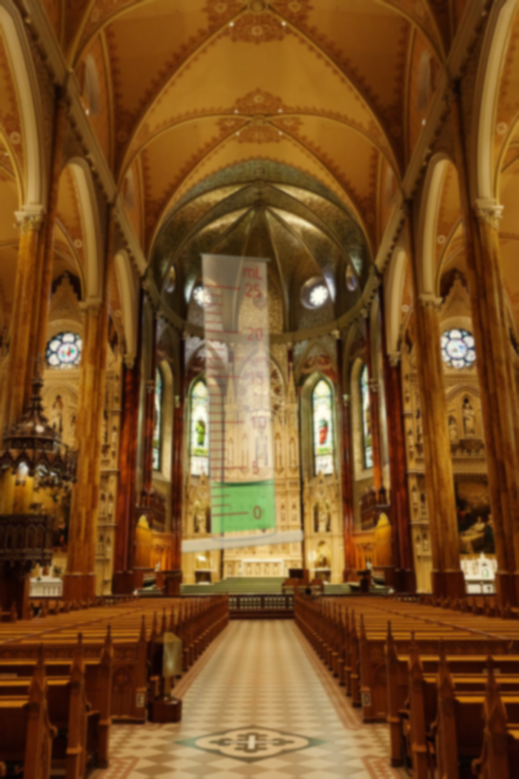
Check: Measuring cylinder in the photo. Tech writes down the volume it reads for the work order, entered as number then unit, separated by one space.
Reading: 3 mL
